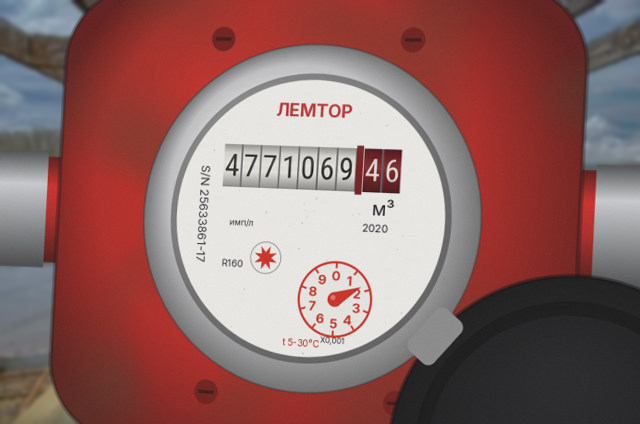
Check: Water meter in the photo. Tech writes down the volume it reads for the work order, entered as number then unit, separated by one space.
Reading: 4771069.461 m³
